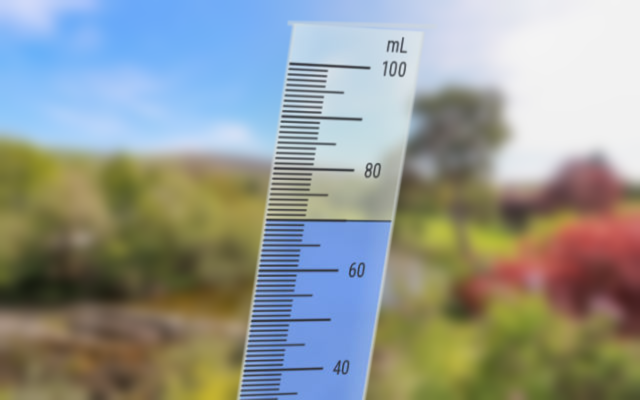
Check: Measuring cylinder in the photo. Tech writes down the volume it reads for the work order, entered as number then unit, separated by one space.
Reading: 70 mL
